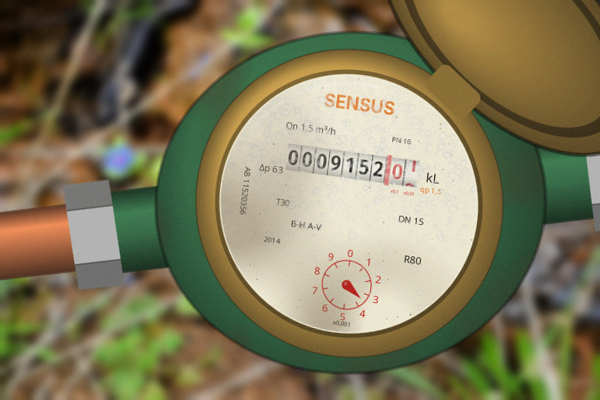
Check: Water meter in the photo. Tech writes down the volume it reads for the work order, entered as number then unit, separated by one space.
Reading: 9152.013 kL
